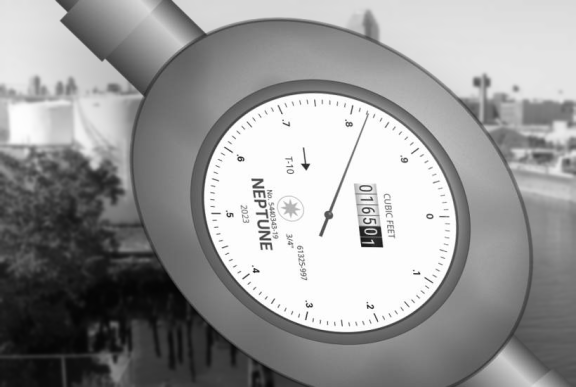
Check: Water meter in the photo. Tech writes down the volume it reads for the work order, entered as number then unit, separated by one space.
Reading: 16500.82 ft³
